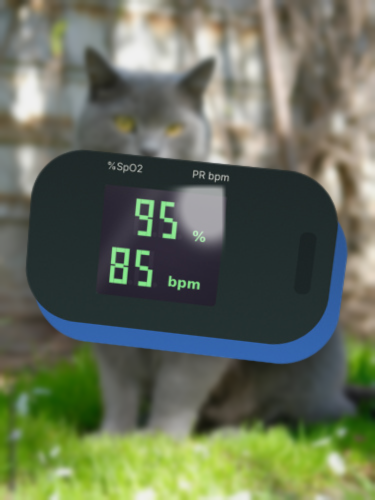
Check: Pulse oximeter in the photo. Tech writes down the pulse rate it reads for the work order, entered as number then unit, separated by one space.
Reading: 85 bpm
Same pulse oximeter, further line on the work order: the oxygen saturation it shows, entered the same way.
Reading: 95 %
